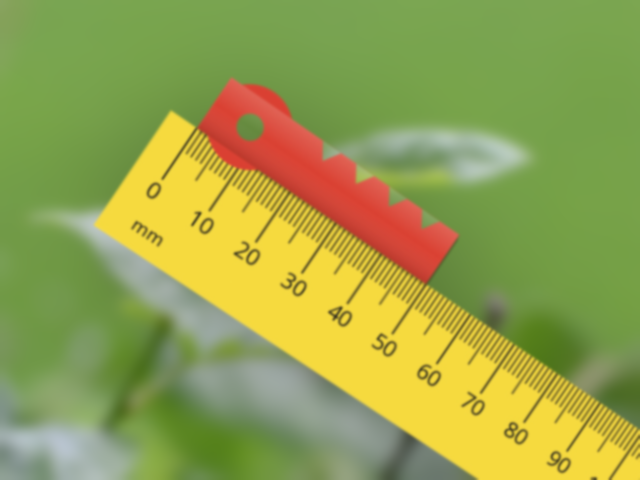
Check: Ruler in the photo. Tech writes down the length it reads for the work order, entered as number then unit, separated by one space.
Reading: 50 mm
